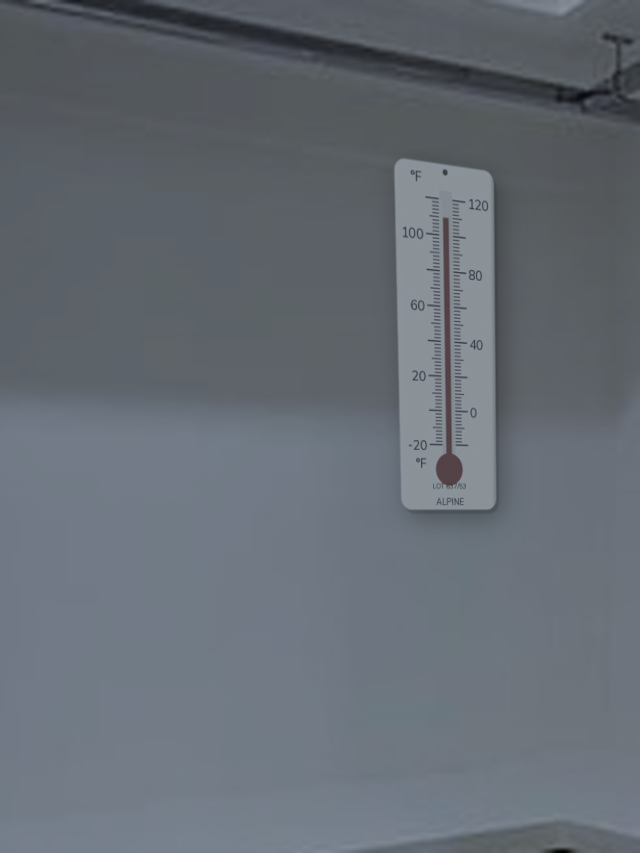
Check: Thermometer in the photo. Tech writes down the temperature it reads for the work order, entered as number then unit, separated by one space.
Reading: 110 °F
